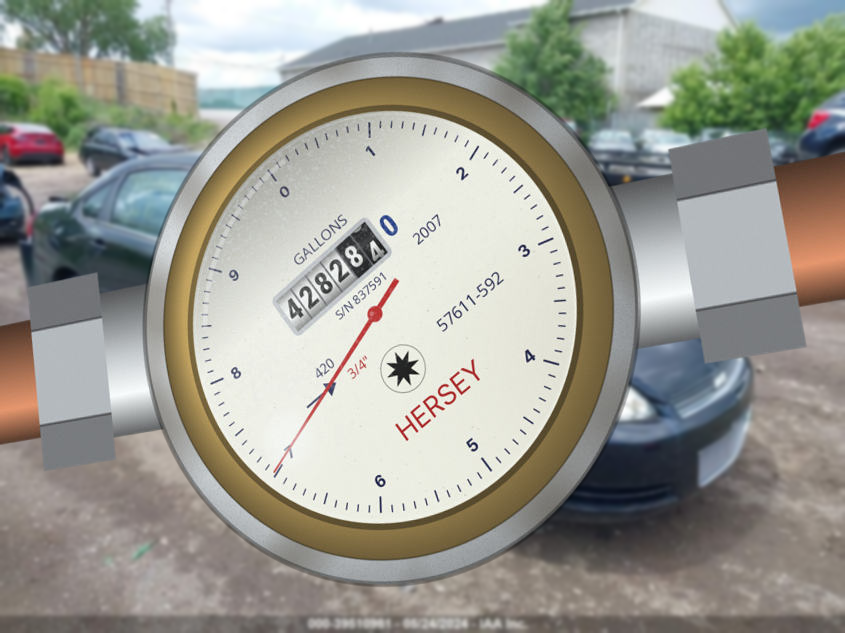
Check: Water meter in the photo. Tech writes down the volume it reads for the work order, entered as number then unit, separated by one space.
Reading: 4282837.0 gal
